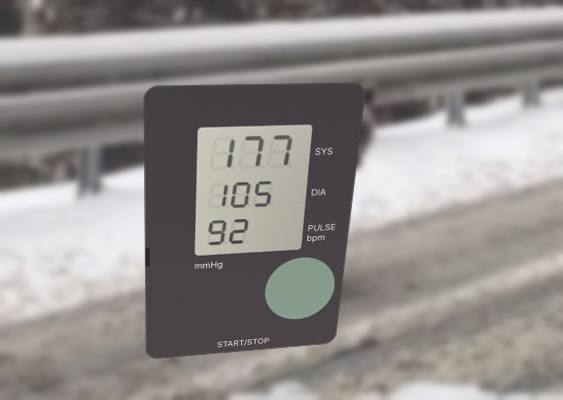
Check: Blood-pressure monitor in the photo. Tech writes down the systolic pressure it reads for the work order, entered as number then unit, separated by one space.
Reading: 177 mmHg
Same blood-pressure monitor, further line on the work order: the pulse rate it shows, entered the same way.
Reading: 92 bpm
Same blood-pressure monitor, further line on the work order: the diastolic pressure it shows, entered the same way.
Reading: 105 mmHg
